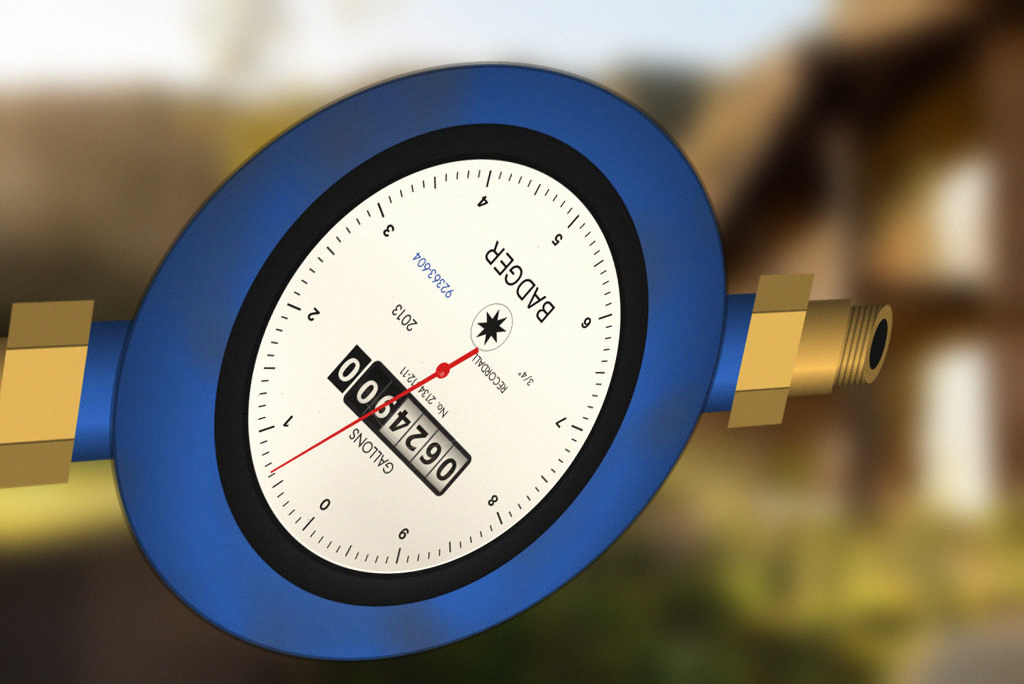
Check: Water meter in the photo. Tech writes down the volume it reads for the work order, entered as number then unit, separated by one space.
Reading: 624900.6 gal
